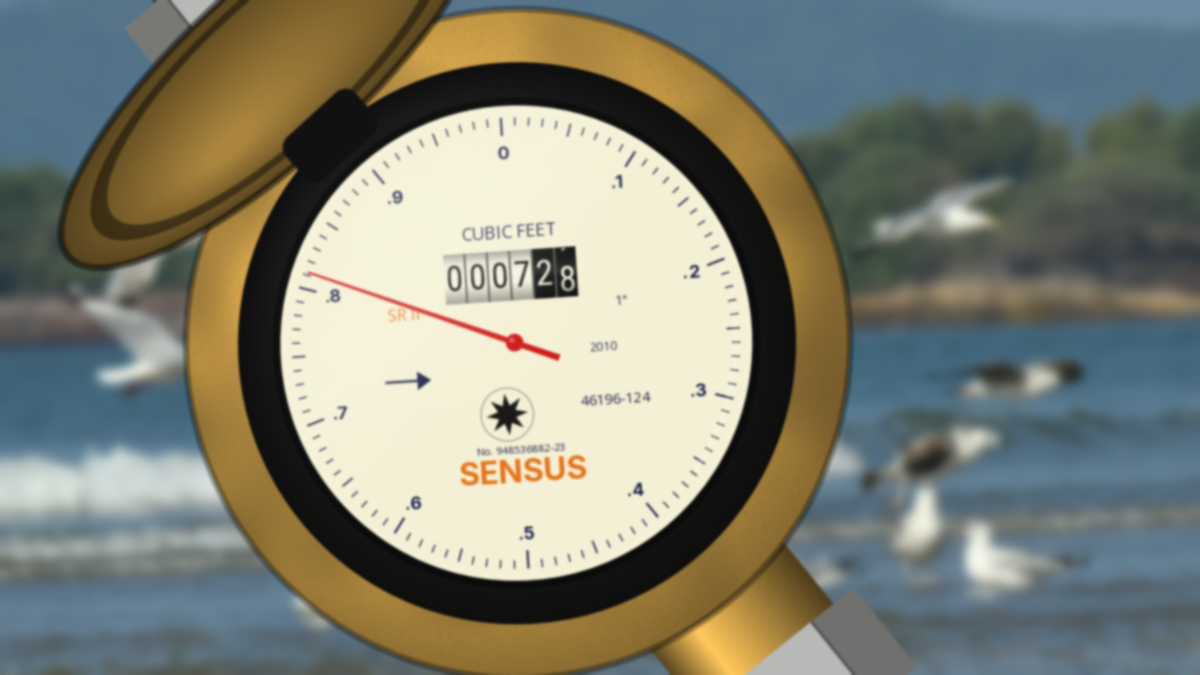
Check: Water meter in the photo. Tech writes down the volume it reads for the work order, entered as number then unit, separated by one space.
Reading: 727.81 ft³
